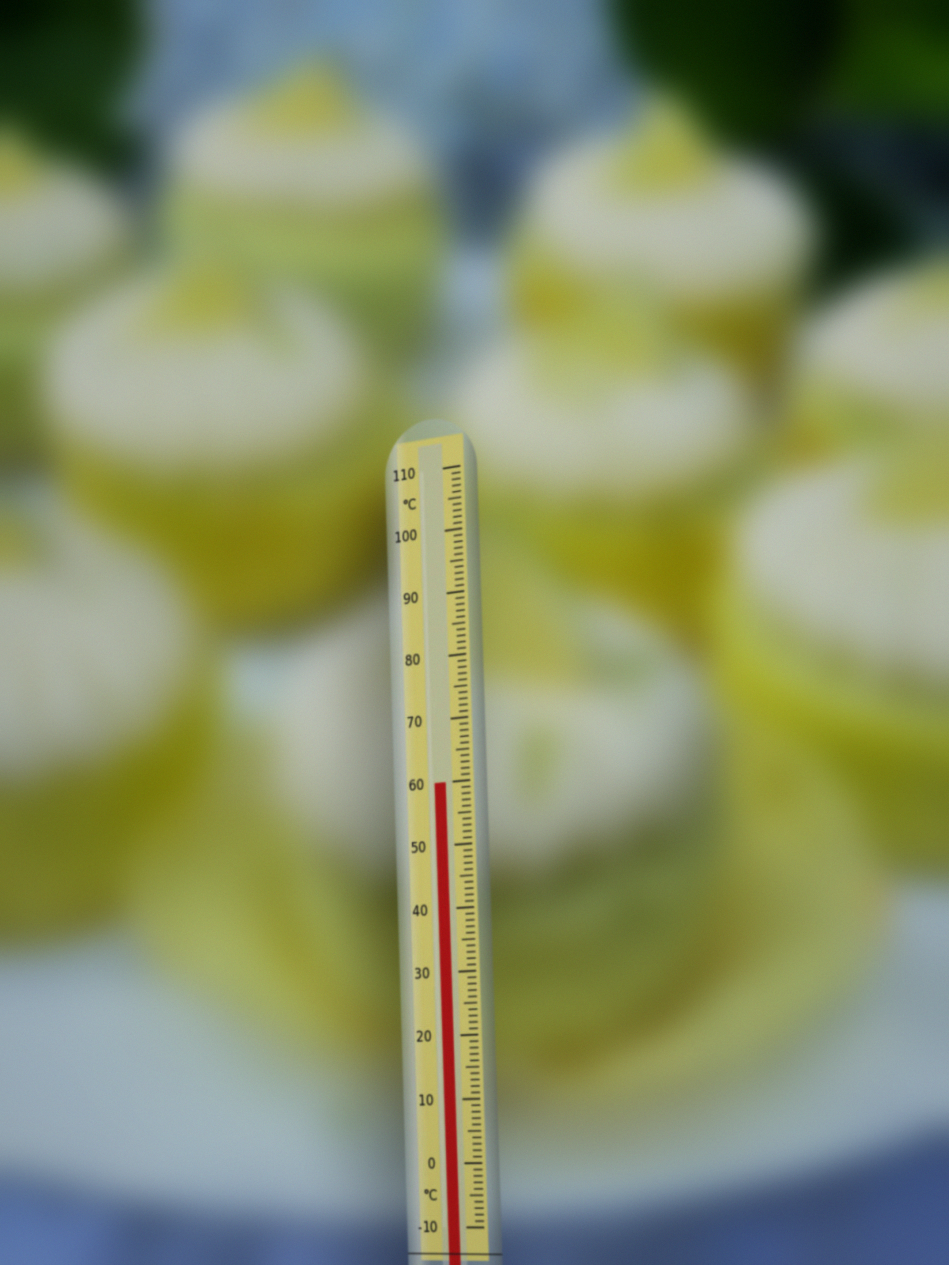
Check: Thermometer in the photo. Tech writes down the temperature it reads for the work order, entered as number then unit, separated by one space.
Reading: 60 °C
